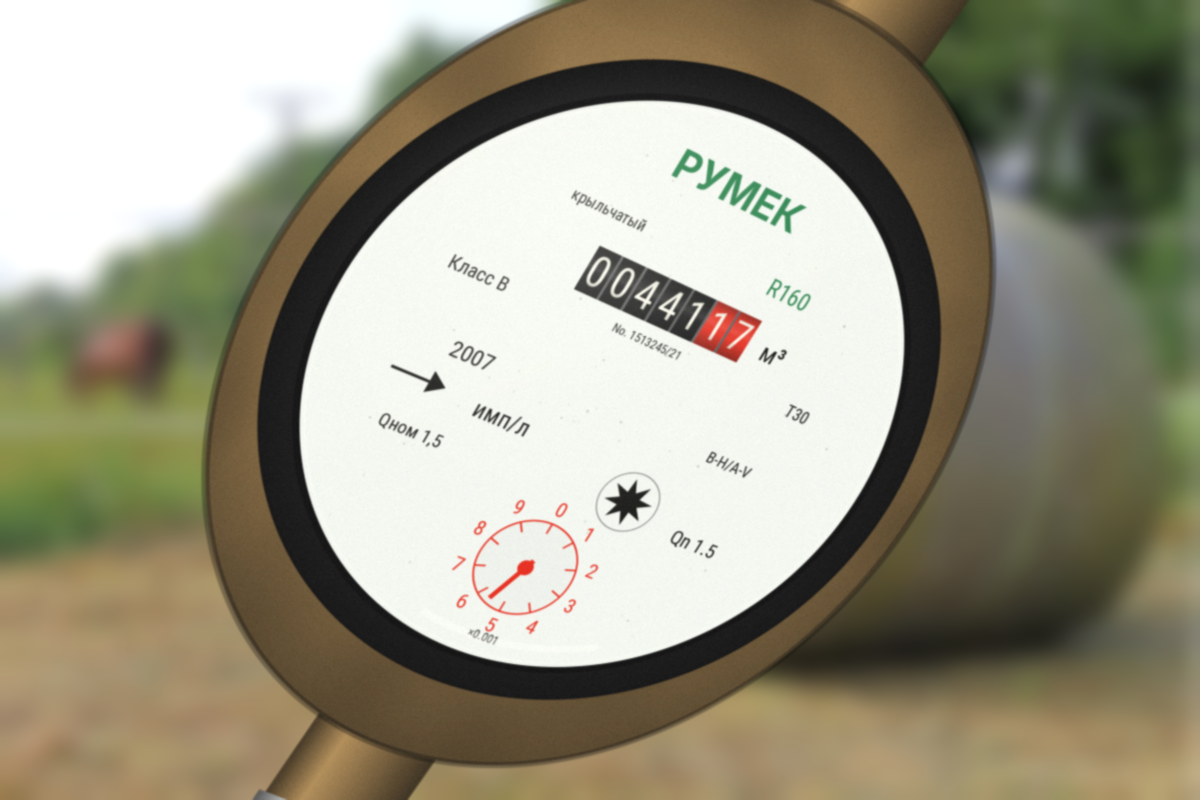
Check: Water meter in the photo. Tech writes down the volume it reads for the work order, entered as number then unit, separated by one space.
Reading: 441.175 m³
